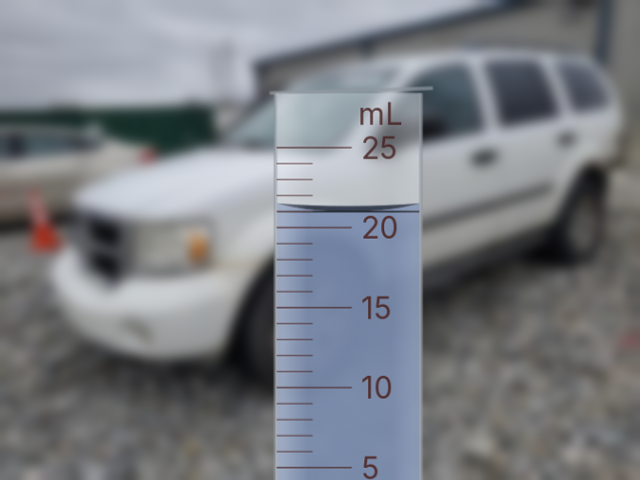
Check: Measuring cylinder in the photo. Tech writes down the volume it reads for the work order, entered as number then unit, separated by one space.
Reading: 21 mL
